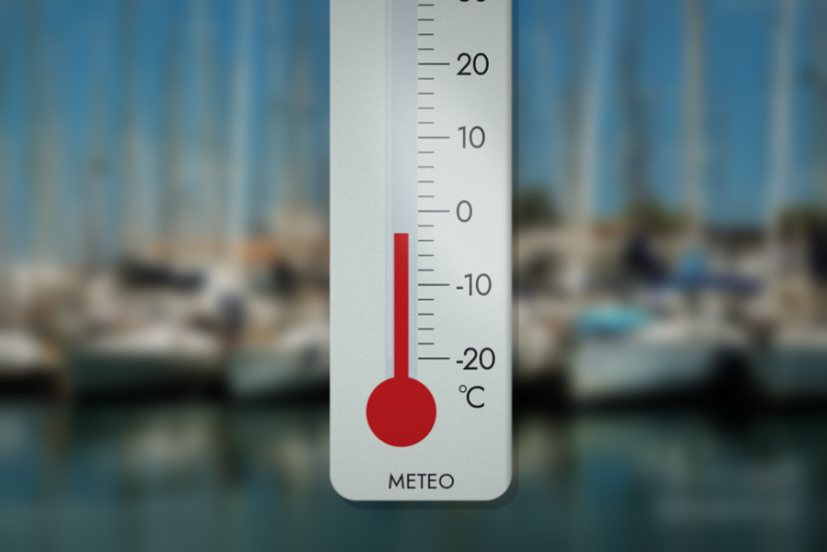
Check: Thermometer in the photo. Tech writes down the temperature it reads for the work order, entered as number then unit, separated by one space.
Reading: -3 °C
